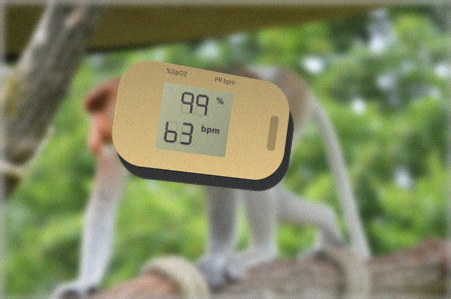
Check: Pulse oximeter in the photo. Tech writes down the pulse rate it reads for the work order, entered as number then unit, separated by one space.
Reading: 63 bpm
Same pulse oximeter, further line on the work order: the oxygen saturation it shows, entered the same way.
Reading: 99 %
